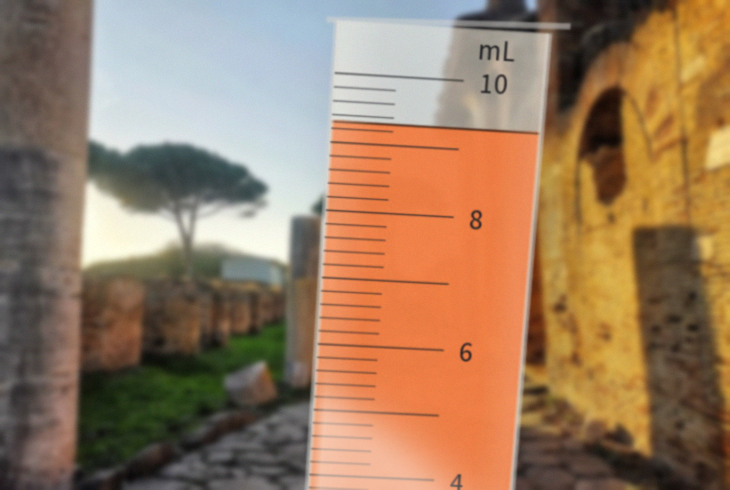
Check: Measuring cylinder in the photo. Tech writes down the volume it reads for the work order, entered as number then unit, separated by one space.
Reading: 9.3 mL
